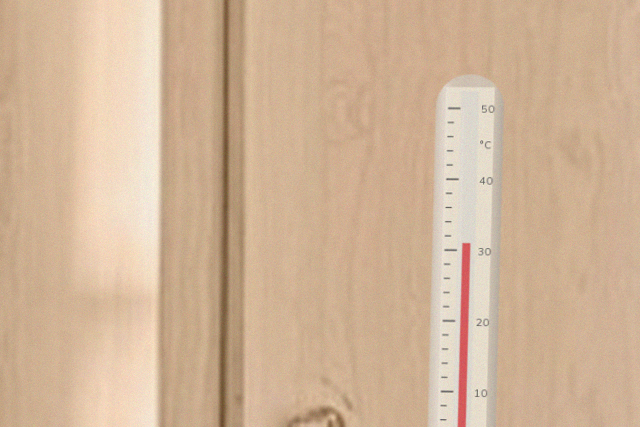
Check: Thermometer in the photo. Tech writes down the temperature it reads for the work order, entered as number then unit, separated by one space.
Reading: 31 °C
